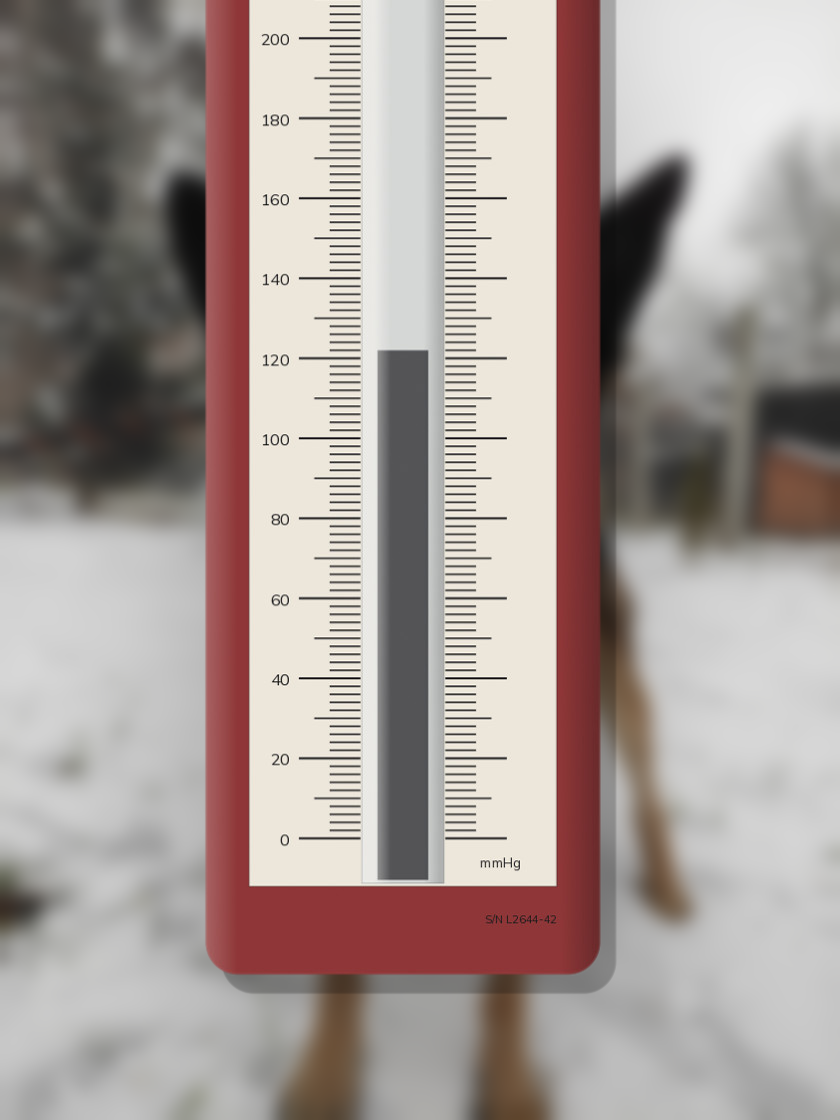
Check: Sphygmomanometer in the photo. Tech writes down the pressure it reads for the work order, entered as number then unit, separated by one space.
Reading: 122 mmHg
